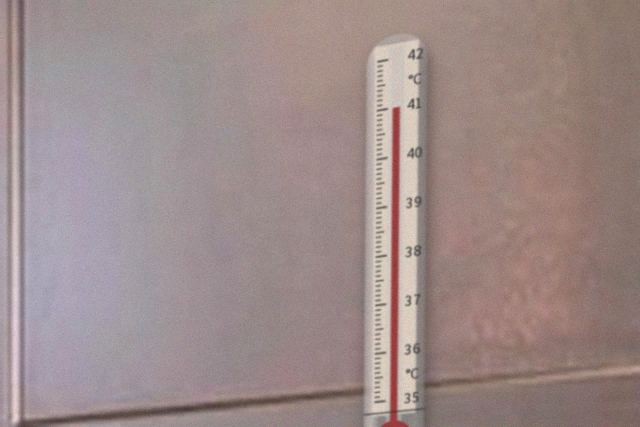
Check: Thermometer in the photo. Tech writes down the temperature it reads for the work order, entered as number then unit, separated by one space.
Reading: 41 °C
